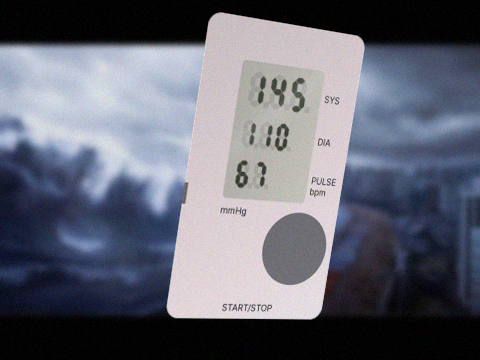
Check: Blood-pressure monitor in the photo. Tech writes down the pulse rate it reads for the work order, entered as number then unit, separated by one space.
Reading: 67 bpm
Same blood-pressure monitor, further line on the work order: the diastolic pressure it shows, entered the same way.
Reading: 110 mmHg
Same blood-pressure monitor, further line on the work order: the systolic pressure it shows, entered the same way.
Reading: 145 mmHg
